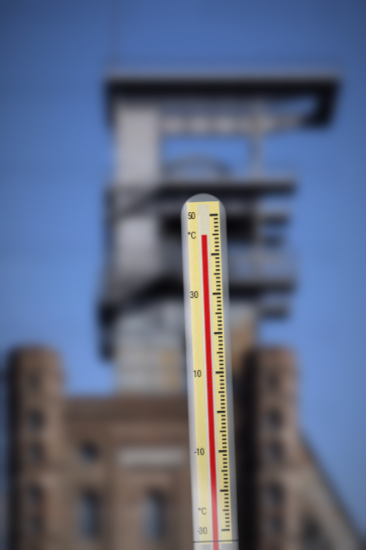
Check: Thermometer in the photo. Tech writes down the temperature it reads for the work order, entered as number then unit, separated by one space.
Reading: 45 °C
